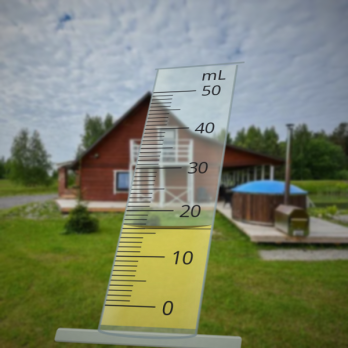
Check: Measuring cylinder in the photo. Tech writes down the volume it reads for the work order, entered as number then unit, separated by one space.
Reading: 16 mL
